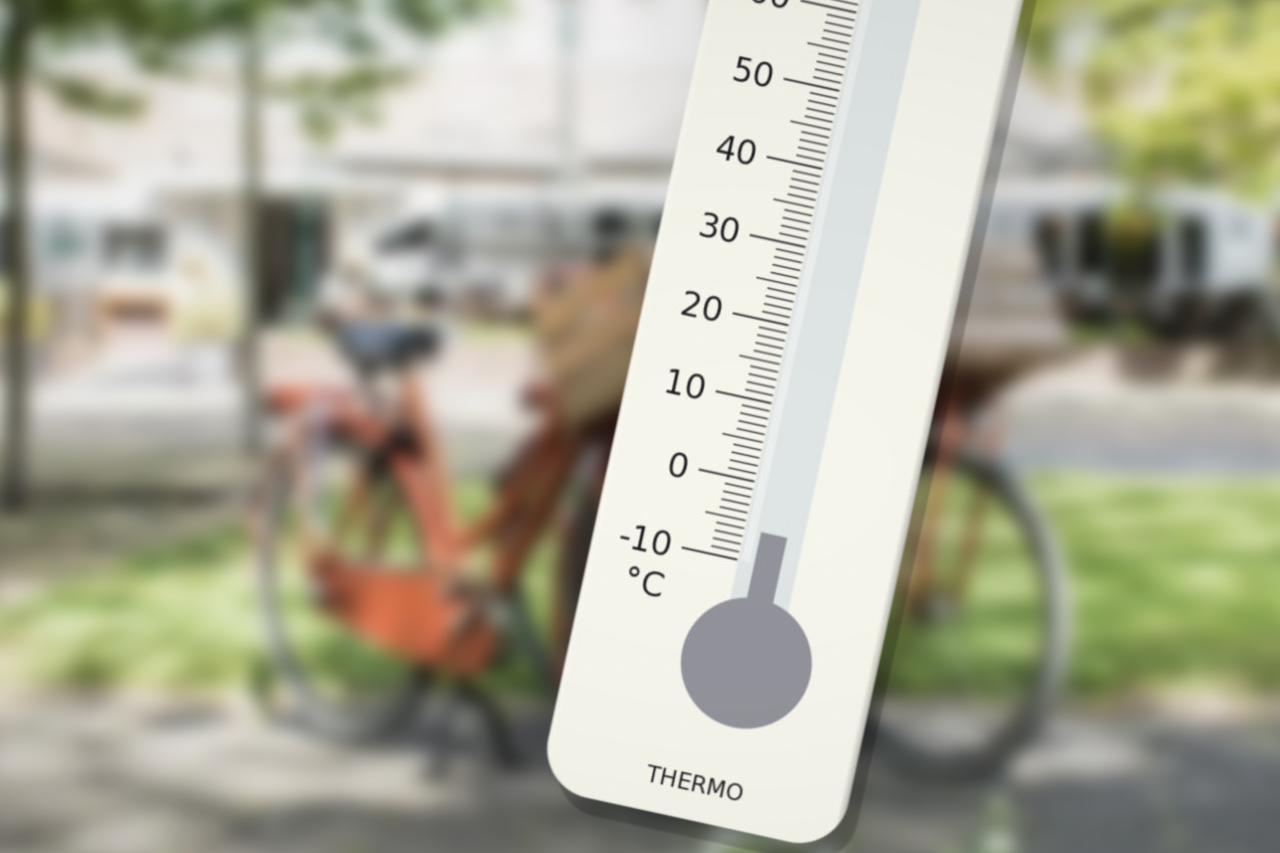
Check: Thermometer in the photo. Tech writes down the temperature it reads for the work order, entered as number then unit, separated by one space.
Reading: -6 °C
